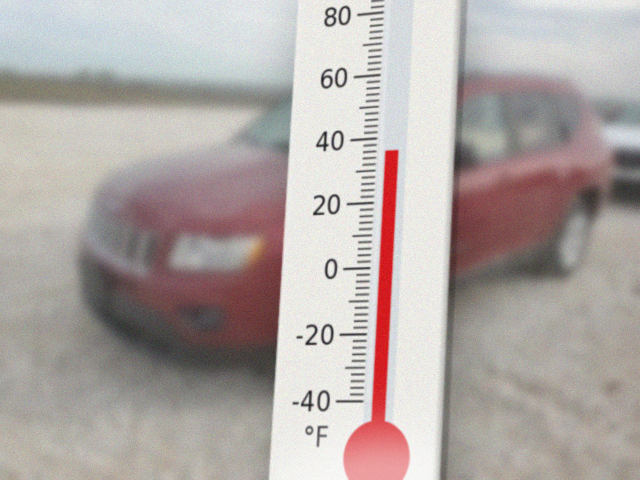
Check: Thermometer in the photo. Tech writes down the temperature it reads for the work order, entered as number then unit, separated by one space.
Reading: 36 °F
